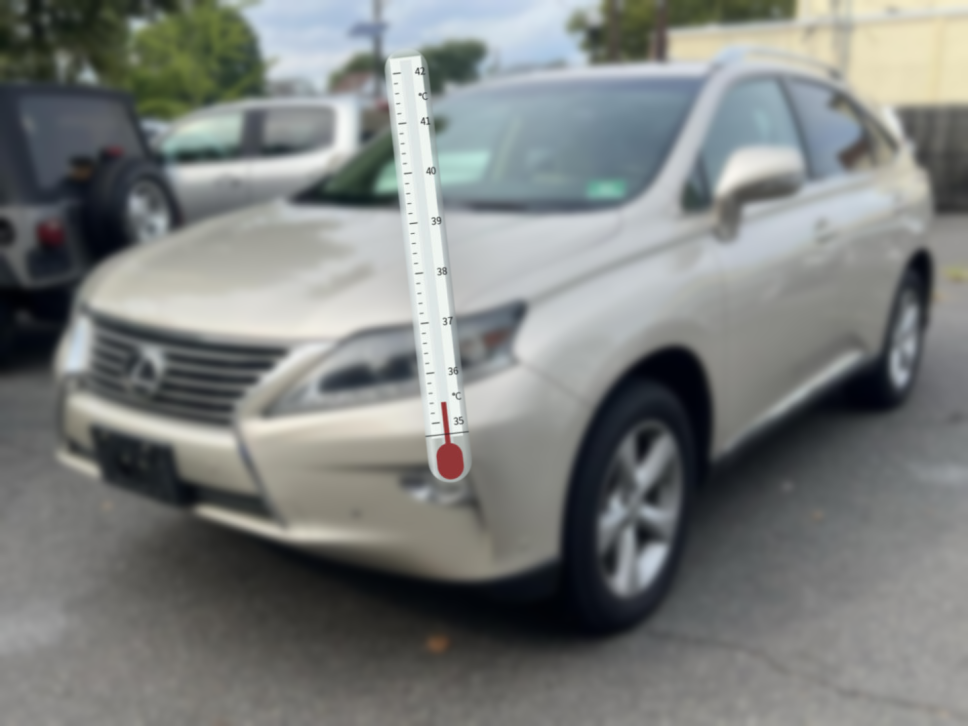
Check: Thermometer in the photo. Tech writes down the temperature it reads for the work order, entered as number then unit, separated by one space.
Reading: 35.4 °C
